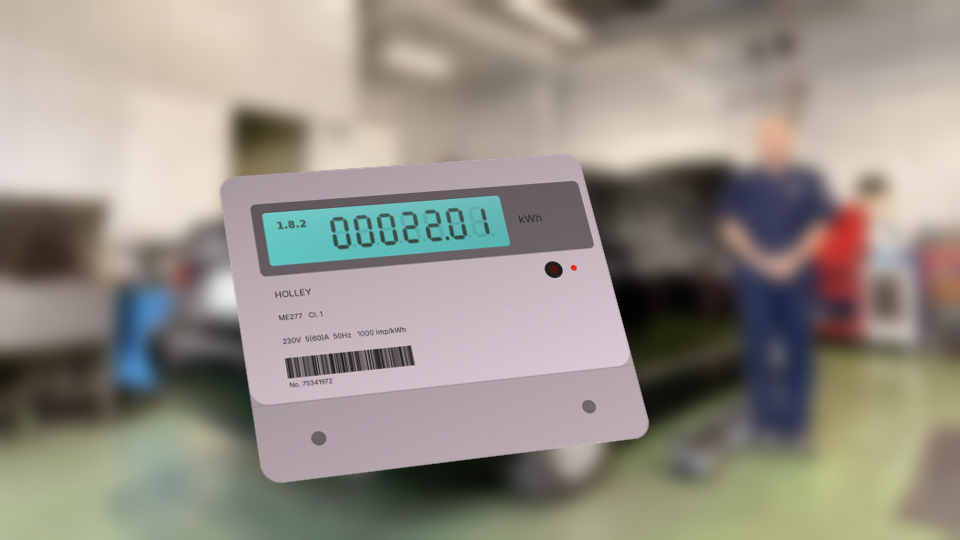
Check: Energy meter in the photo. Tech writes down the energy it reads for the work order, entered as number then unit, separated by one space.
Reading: 22.01 kWh
